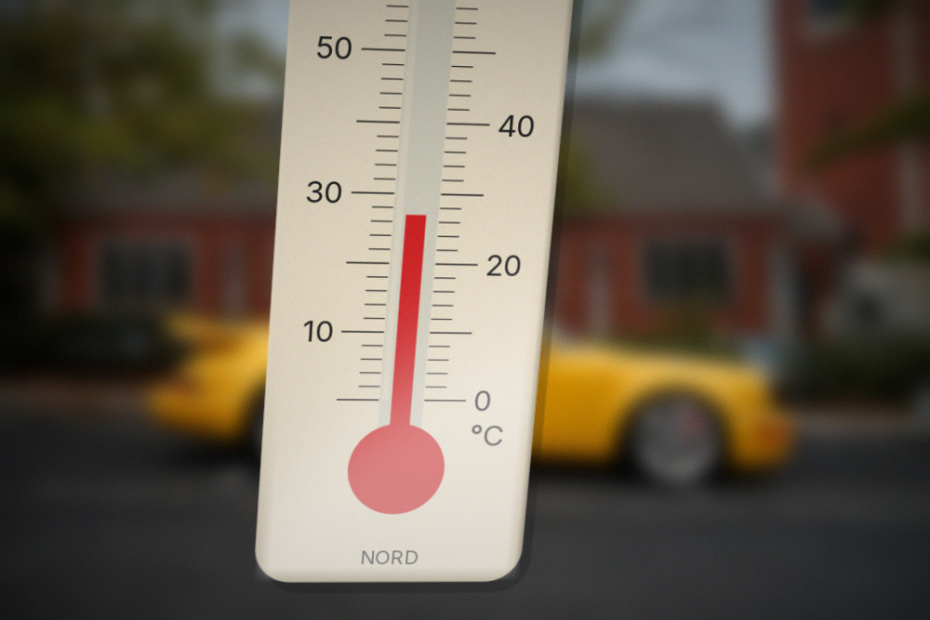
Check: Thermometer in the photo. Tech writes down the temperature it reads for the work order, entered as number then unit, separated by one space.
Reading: 27 °C
